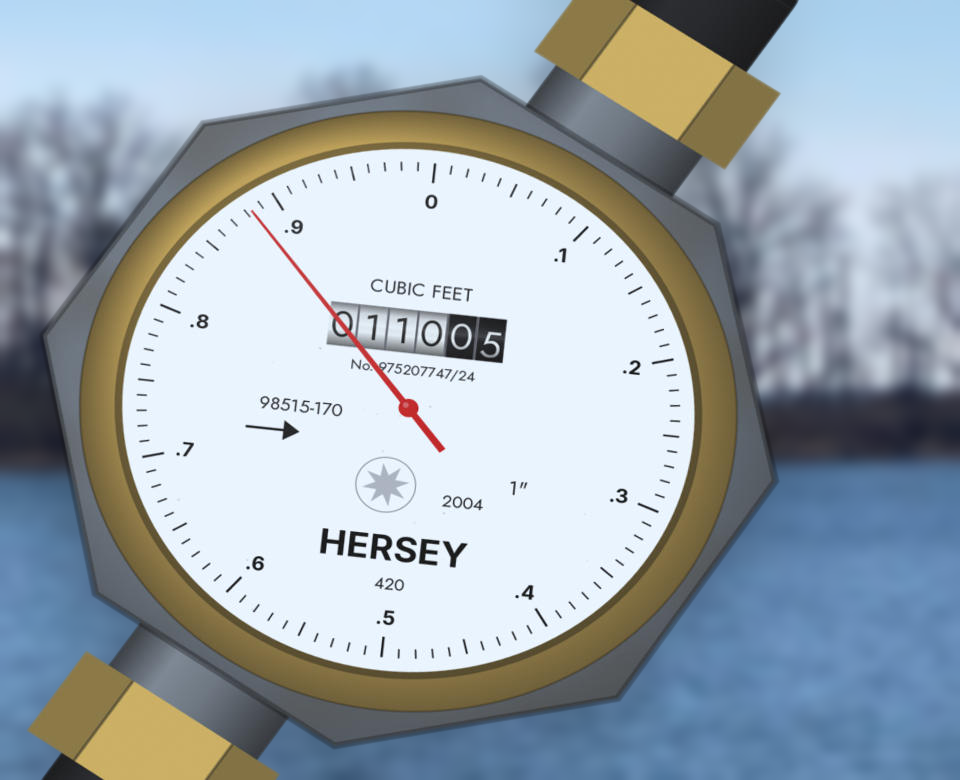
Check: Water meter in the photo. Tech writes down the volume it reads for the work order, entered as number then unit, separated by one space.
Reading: 11004.88 ft³
